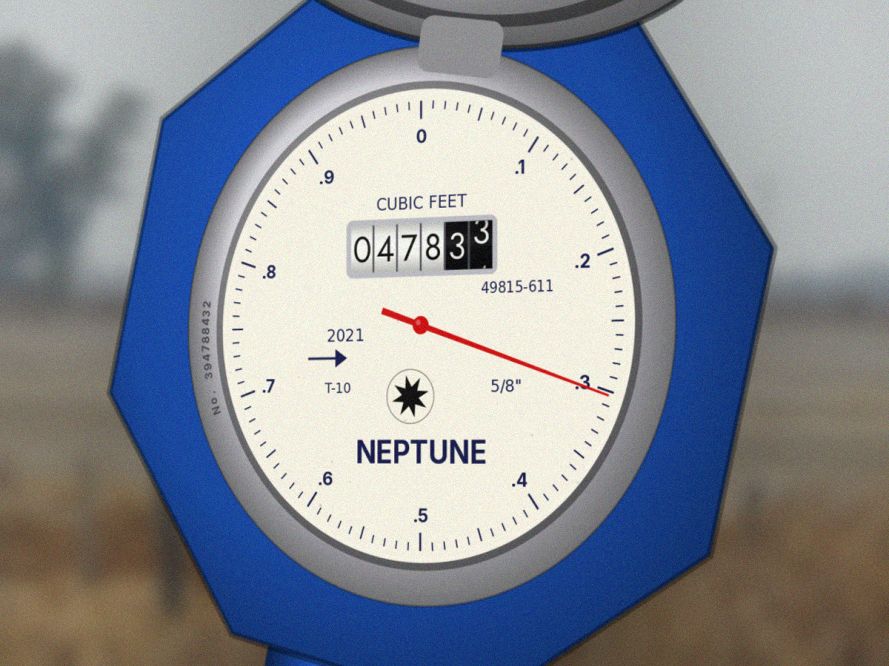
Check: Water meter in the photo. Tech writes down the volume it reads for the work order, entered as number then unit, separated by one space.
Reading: 47833.30 ft³
